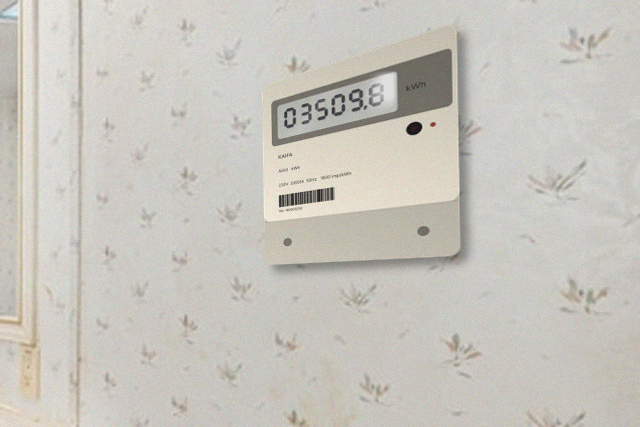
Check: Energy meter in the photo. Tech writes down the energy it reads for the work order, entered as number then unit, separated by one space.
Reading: 3509.8 kWh
